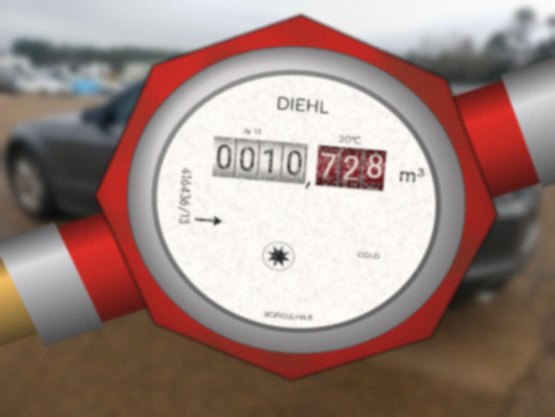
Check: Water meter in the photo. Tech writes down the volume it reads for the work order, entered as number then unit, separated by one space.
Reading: 10.728 m³
